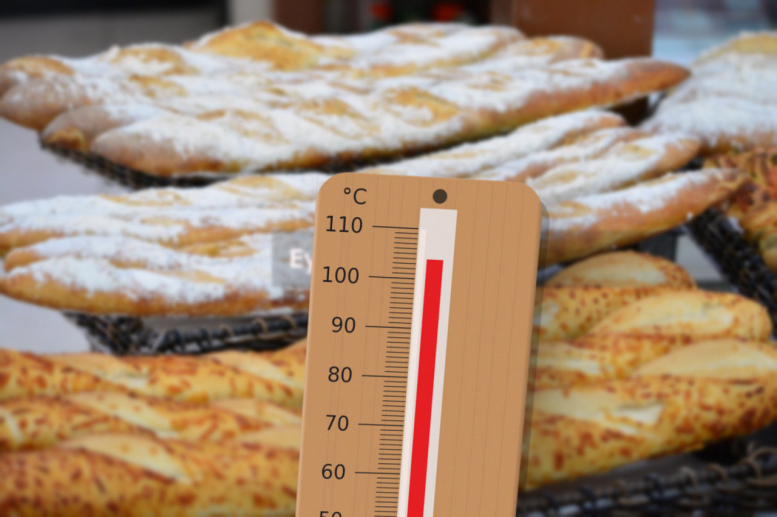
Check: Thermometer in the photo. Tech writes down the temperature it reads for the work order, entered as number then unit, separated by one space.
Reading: 104 °C
